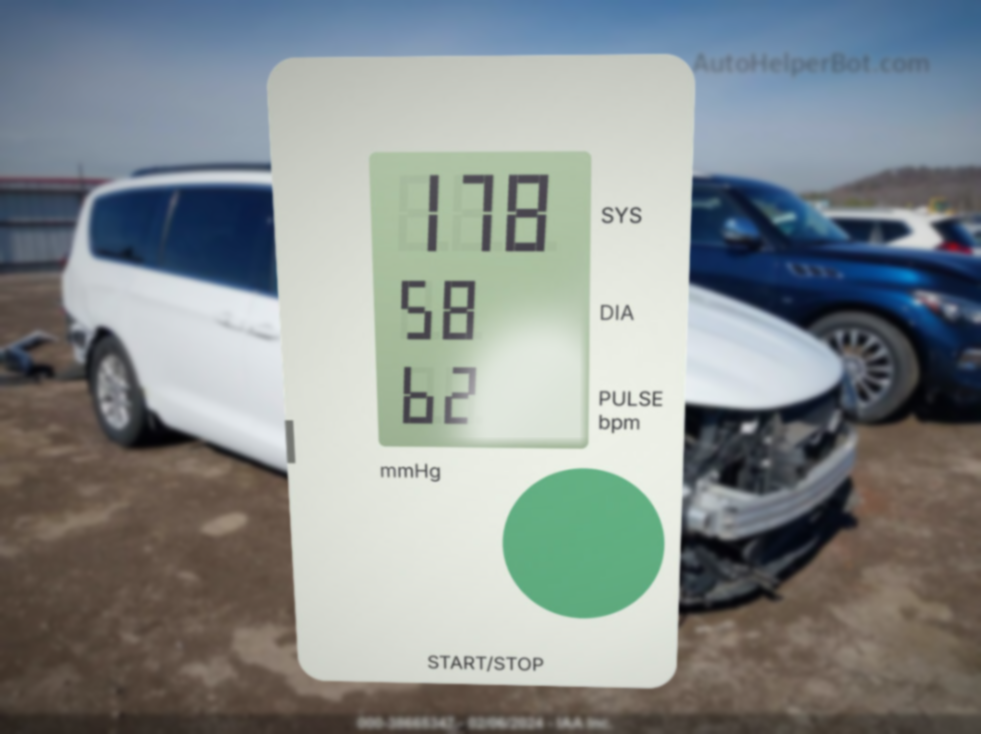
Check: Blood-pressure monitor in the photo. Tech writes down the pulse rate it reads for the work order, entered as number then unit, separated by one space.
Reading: 62 bpm
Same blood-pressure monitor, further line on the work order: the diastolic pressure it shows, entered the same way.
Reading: 58 mmHg
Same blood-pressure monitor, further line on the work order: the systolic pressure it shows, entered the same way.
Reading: 178 mmHg
